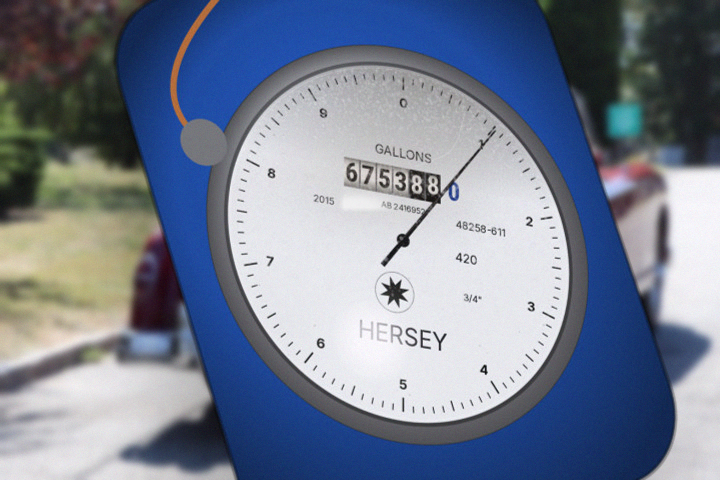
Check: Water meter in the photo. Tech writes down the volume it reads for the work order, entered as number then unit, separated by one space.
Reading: 6753881.0 gal
